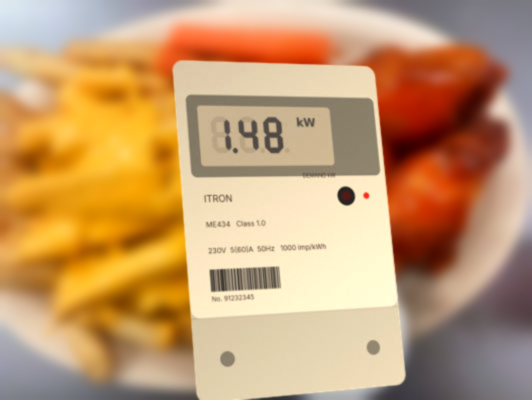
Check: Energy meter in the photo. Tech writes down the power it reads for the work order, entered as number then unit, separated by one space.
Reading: 1.48 kW
